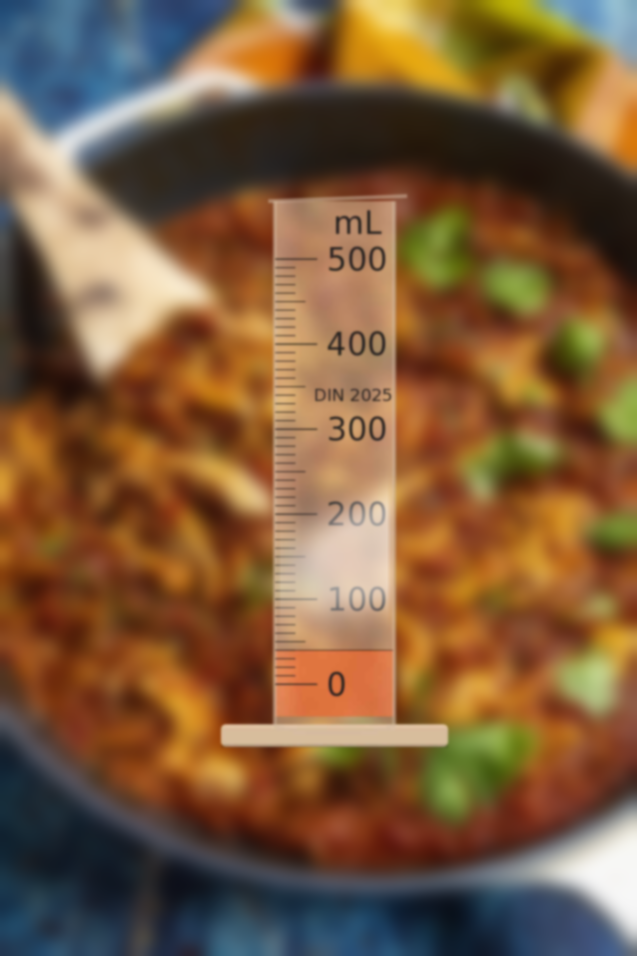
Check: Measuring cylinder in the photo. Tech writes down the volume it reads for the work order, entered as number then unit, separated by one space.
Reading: 40 mL
